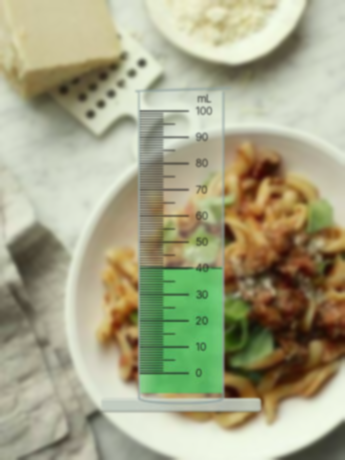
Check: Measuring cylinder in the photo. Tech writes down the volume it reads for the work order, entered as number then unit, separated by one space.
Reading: 40 mL
